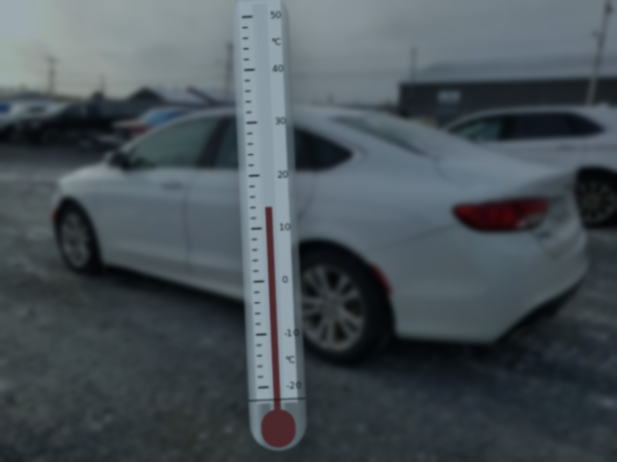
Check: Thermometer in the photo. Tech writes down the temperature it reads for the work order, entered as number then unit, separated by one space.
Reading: 14 °C
